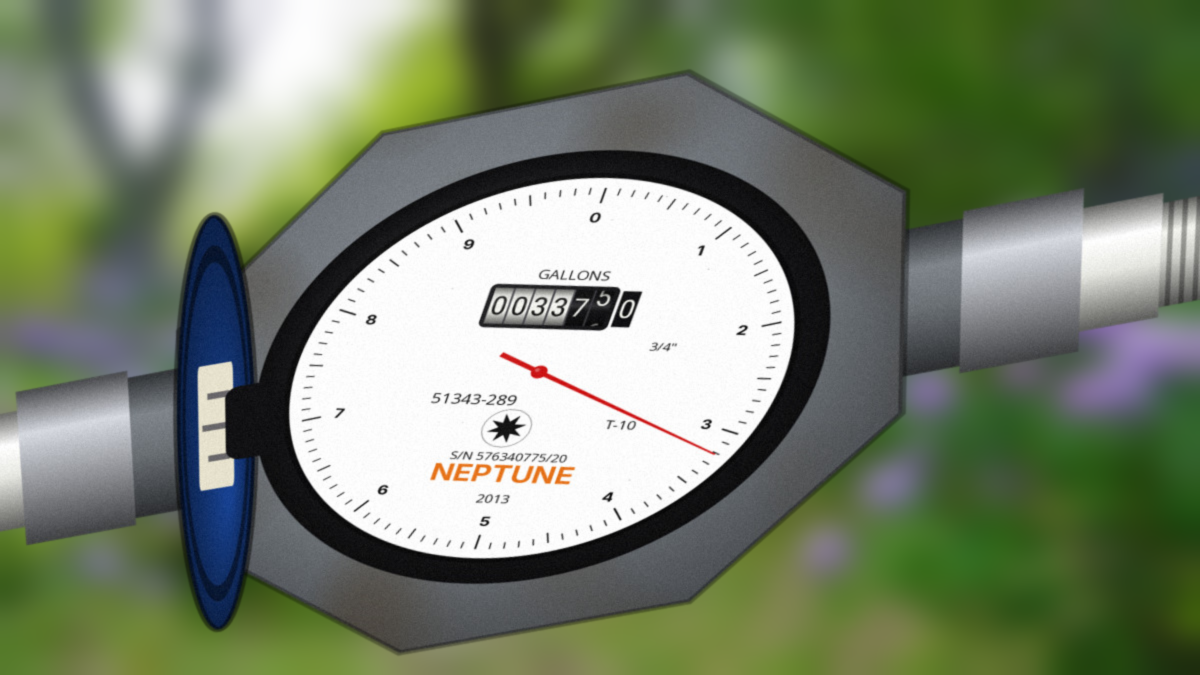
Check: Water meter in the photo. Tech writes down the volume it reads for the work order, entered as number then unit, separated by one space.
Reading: 33753.2 gal
